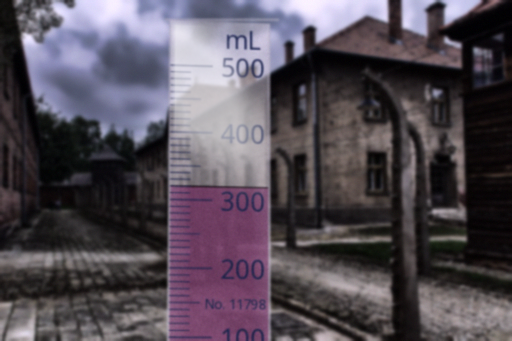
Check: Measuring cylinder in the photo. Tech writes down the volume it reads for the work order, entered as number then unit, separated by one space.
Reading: 320 mL
